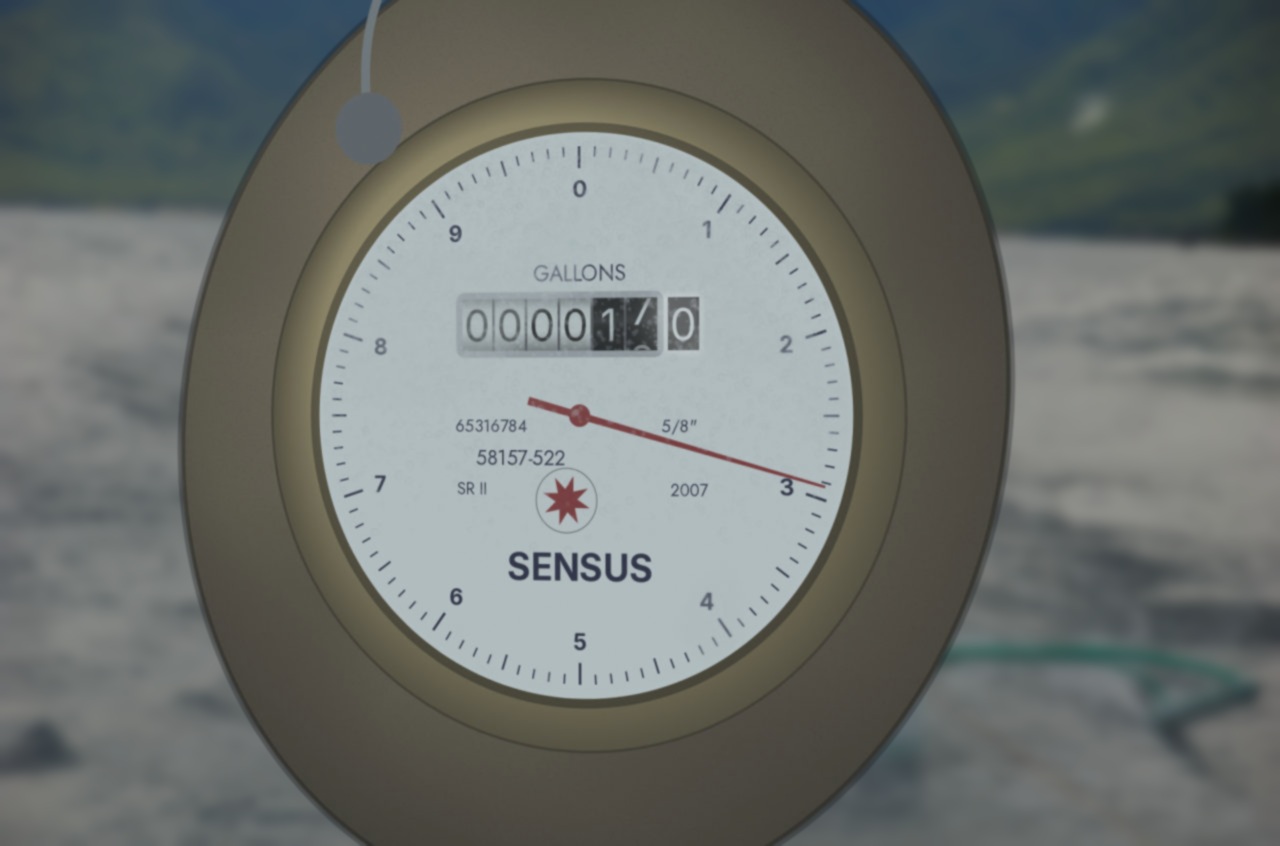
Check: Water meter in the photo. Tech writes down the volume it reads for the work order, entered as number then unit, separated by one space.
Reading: 172.9 gal
